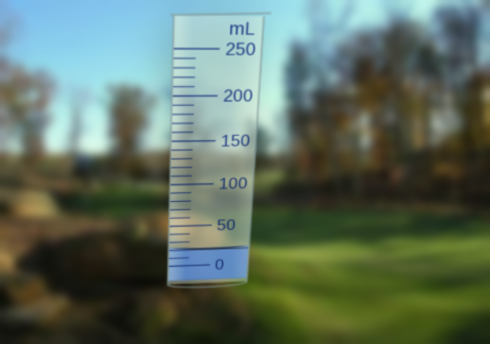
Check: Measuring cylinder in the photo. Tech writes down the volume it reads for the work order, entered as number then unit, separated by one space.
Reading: 20 mL
